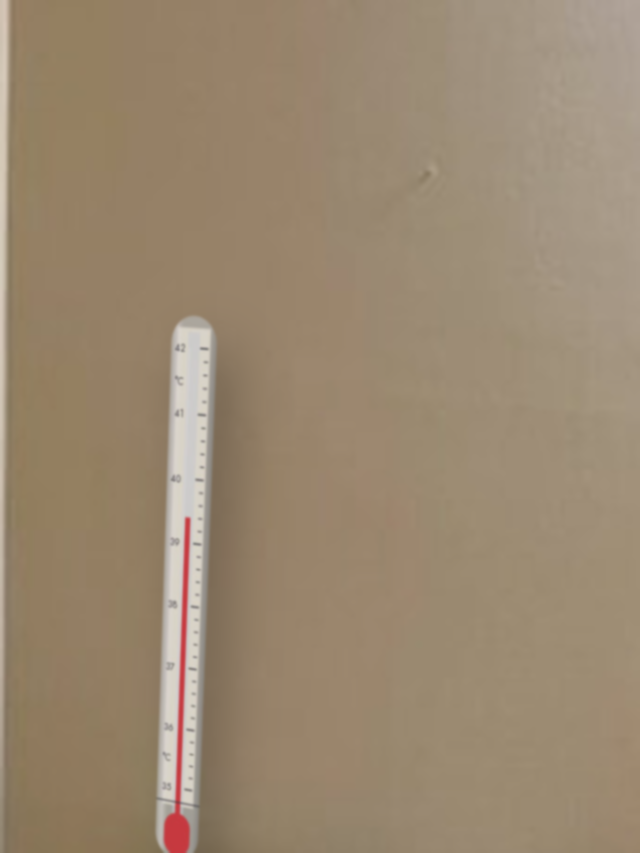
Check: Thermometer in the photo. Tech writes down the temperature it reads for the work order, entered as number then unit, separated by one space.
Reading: 39.4 °C
